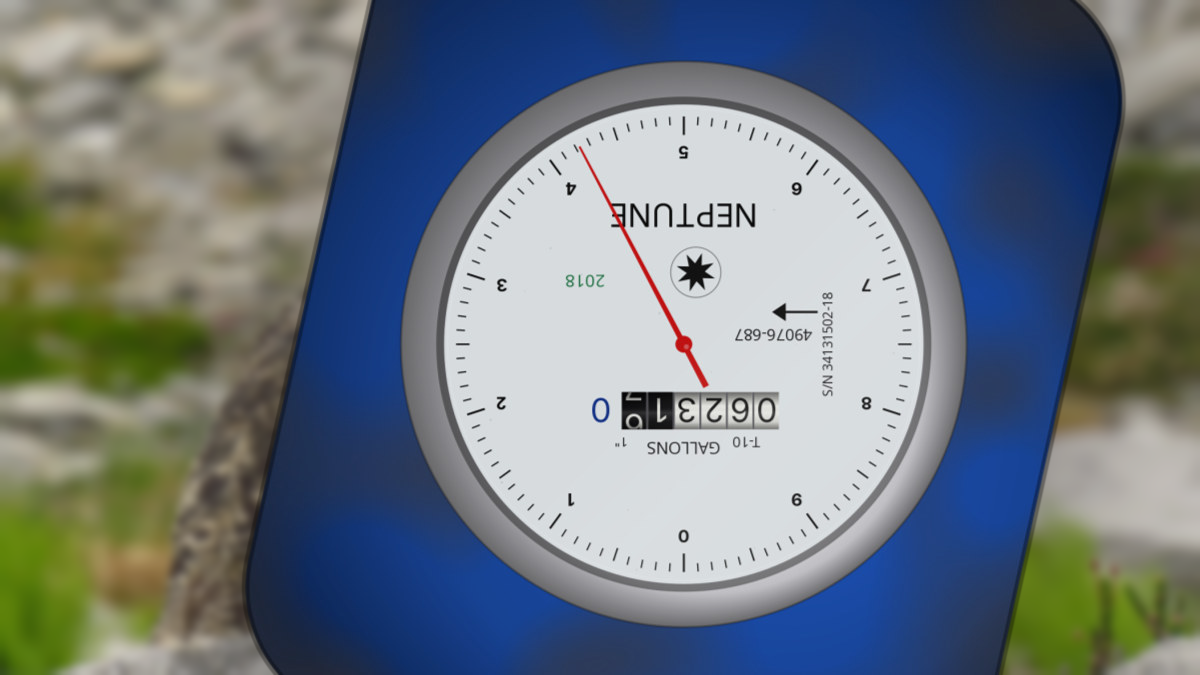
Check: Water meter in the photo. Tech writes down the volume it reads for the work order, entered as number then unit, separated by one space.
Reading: 623164.2 gal
